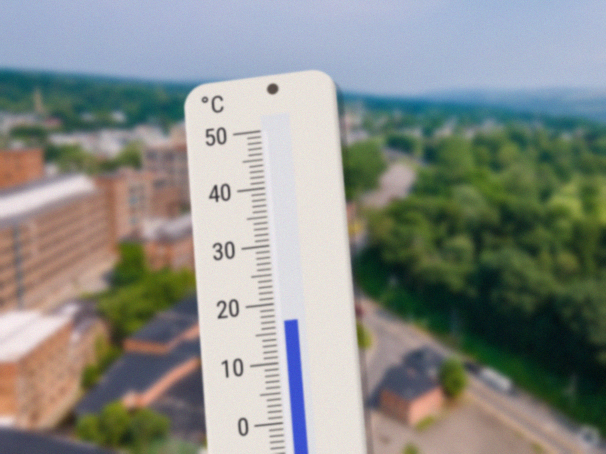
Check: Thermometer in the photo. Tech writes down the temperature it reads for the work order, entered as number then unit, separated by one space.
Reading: 17 °C
